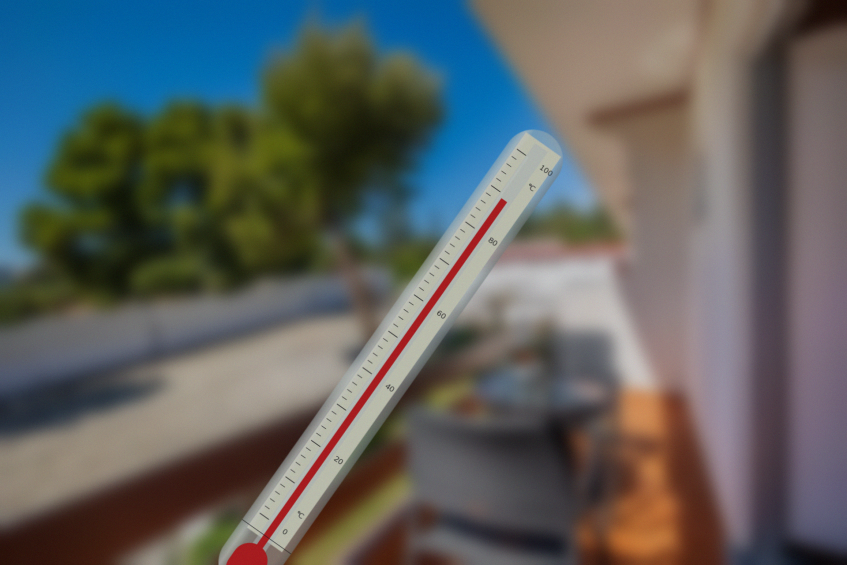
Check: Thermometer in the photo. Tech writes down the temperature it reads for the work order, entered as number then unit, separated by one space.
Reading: 89 °C
